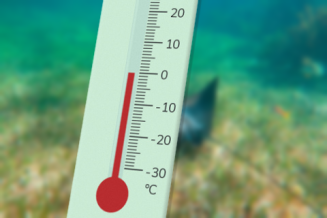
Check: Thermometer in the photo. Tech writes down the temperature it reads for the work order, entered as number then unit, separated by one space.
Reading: 0 °C
